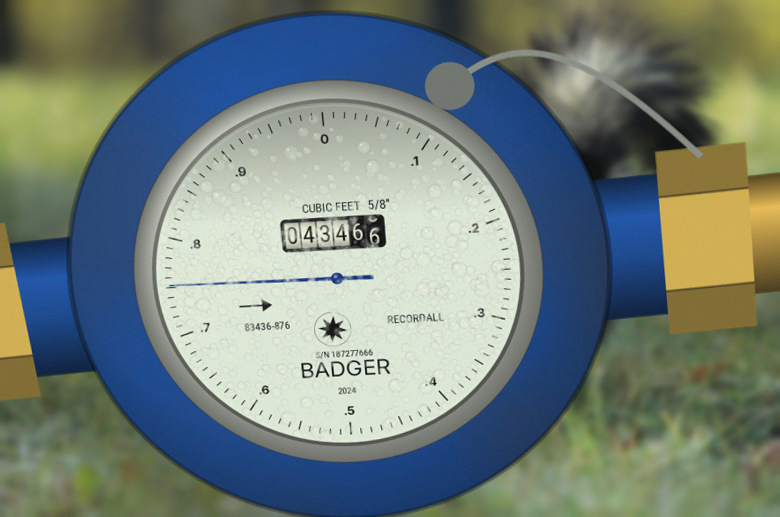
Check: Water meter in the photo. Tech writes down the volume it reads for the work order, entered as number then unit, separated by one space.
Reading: 43465.75 ft³
